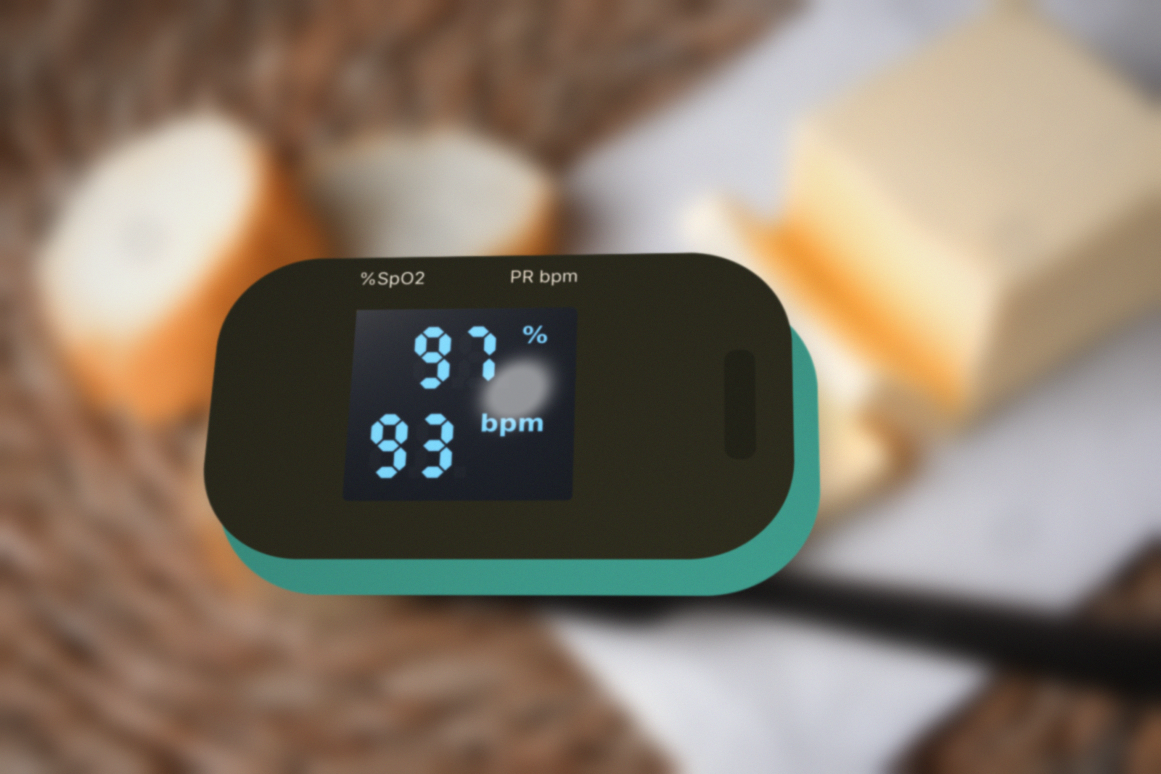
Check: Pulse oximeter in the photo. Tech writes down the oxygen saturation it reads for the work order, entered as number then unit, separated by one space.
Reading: 97 %
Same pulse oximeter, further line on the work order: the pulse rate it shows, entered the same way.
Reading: 93 bpm
